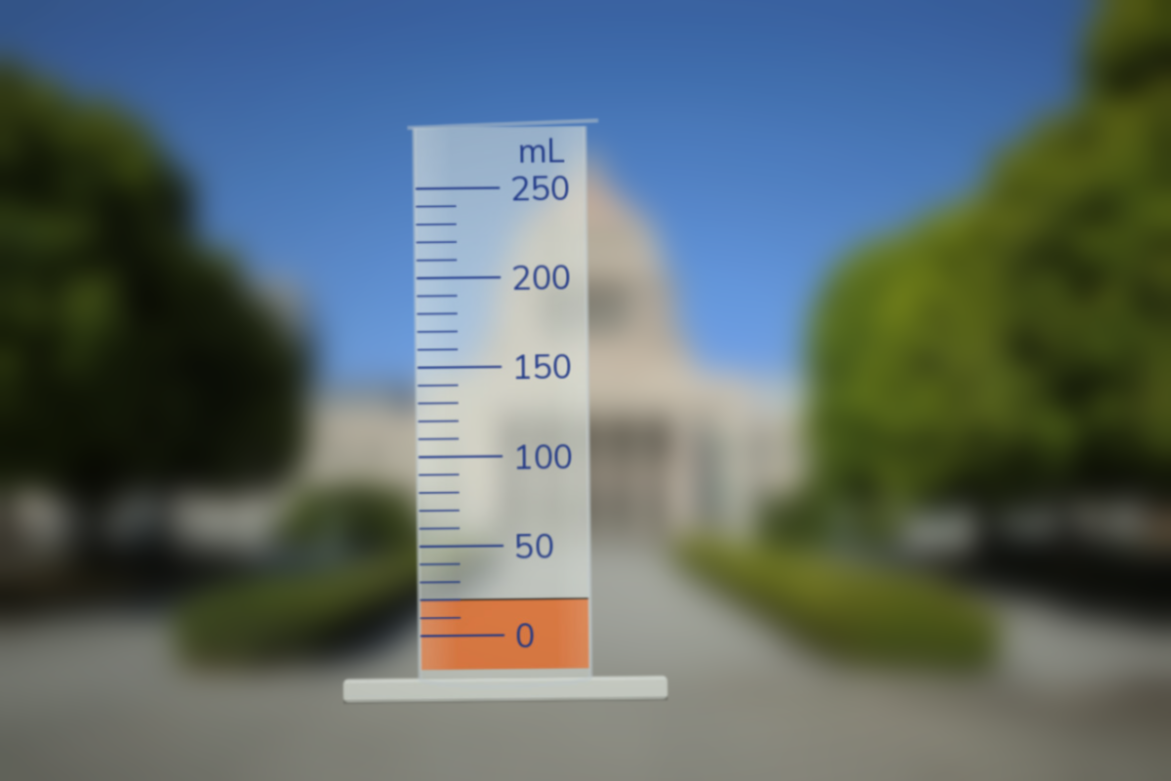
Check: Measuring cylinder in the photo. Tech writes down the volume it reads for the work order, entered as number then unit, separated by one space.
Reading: 20 mL
